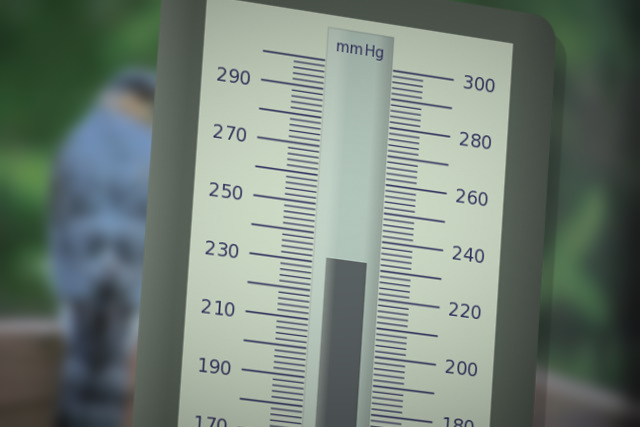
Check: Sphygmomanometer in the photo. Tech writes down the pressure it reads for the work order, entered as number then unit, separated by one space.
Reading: 232 mmHg
